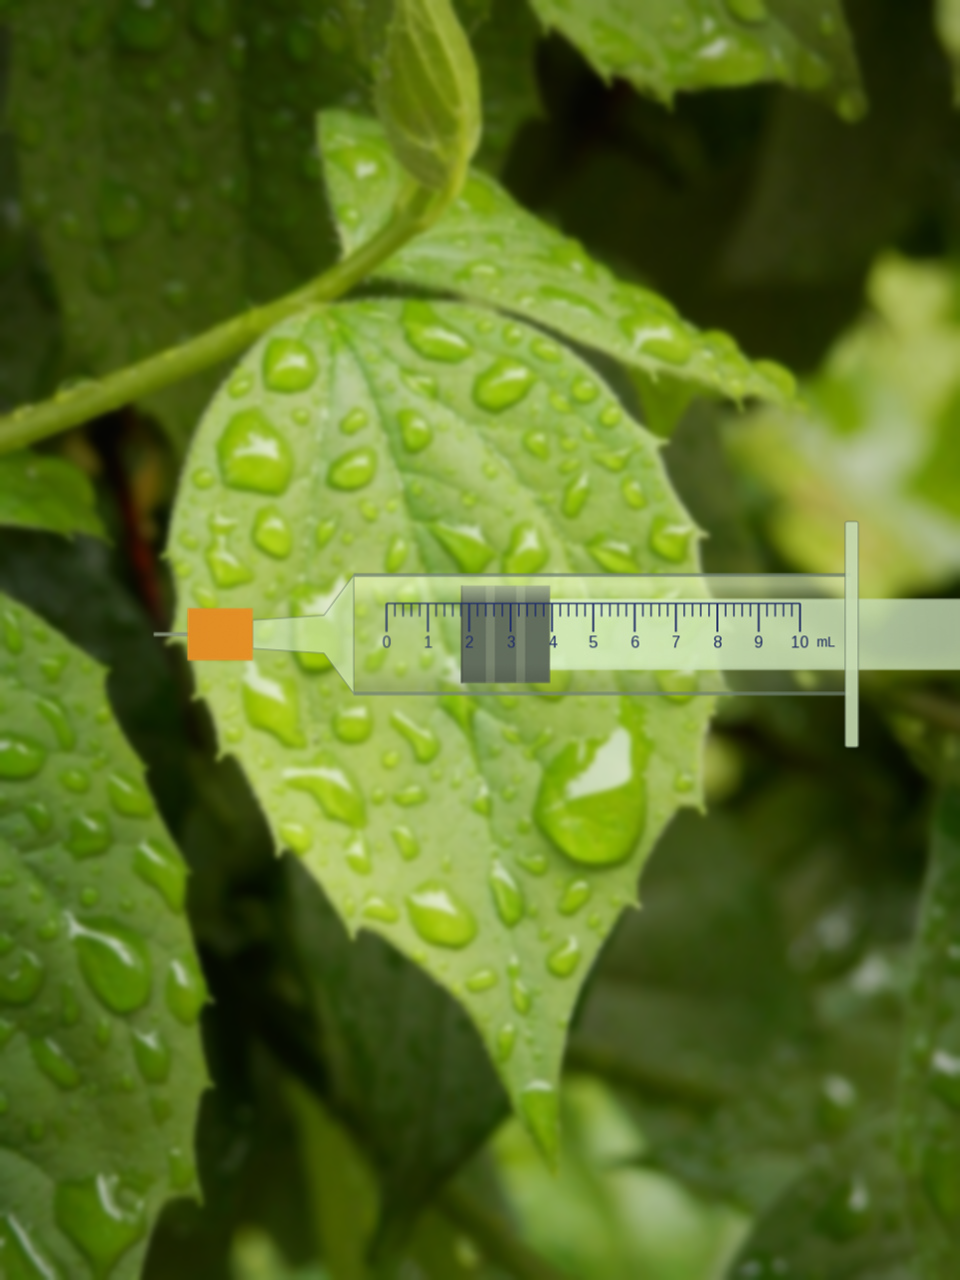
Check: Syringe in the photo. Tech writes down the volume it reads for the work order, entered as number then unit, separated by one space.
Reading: 1.8 mL
